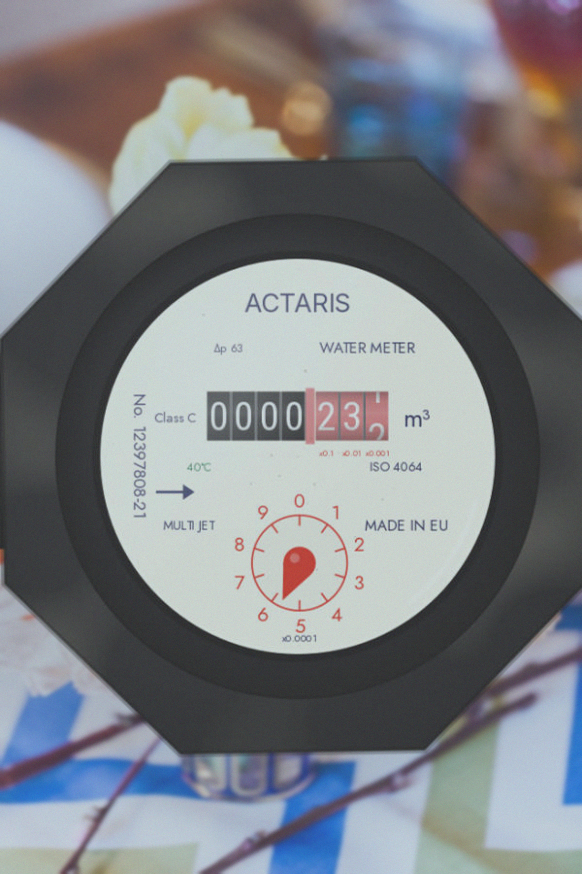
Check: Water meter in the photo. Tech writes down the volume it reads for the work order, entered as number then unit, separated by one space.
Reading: 0.2315 m³
